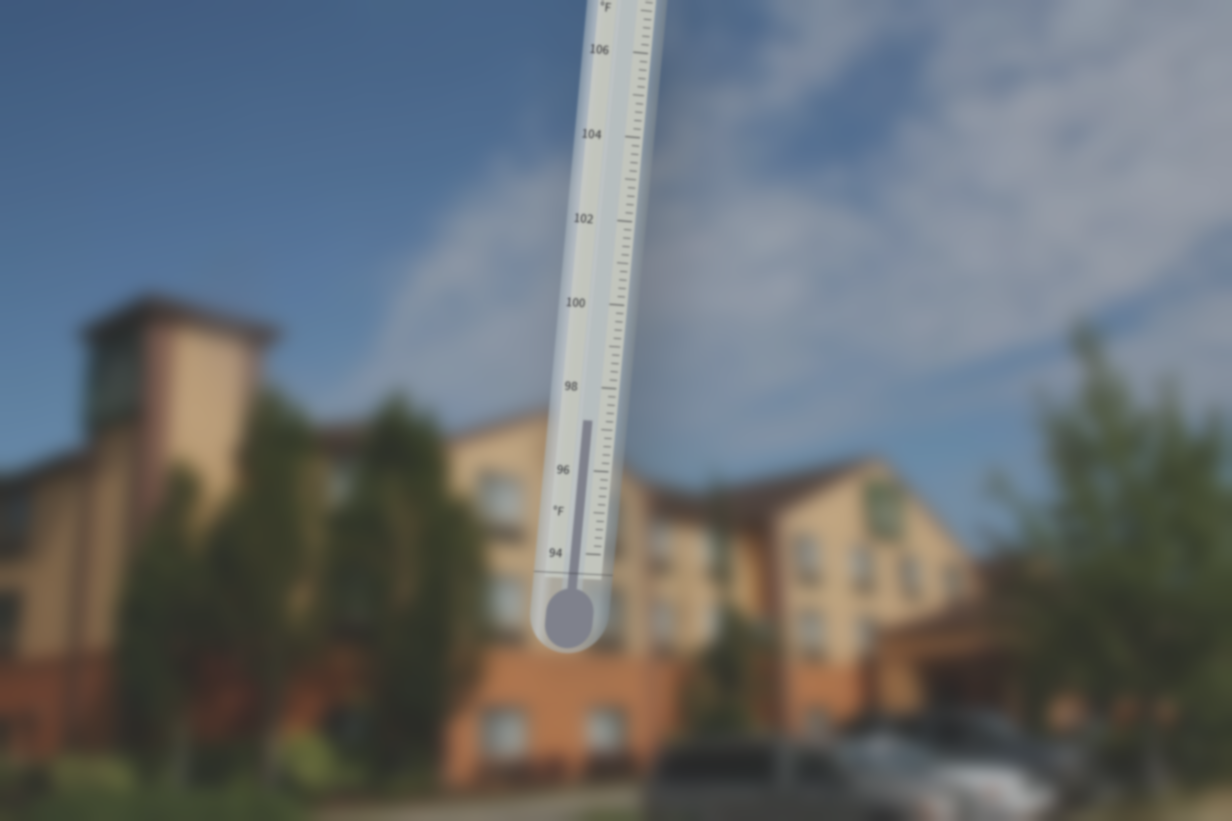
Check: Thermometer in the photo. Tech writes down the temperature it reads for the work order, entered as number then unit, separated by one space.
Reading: 97.2 °F
